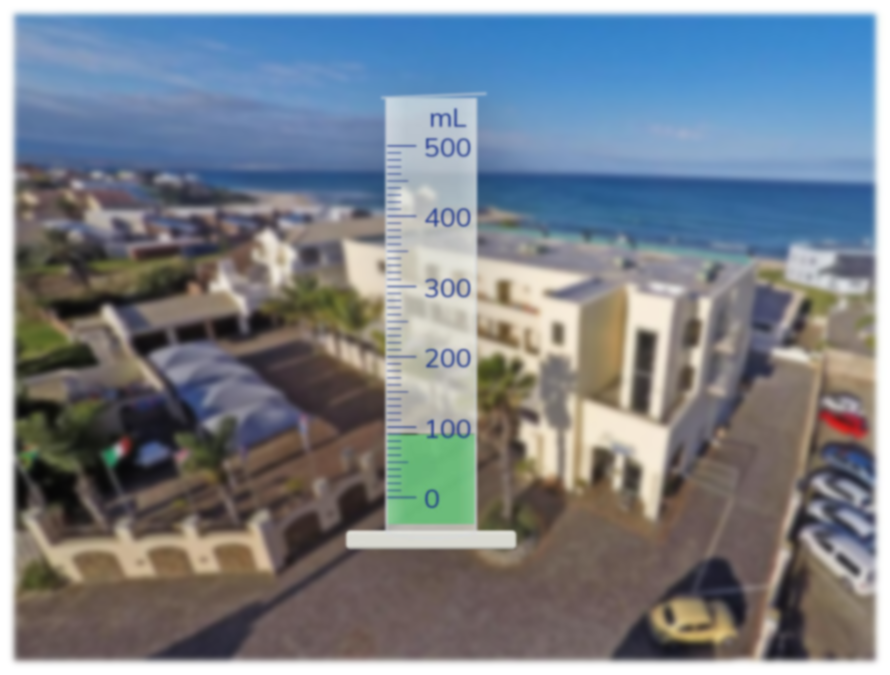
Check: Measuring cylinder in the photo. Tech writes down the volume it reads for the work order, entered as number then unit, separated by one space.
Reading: 90 mL
